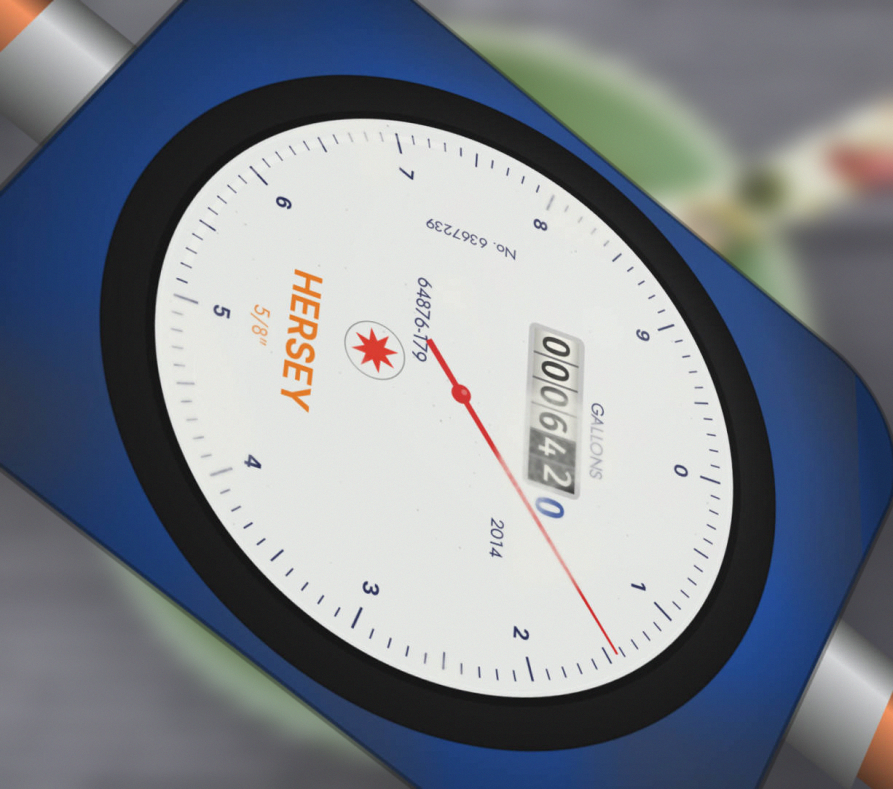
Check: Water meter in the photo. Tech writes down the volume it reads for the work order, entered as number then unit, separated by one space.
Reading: 6421.4 gal
